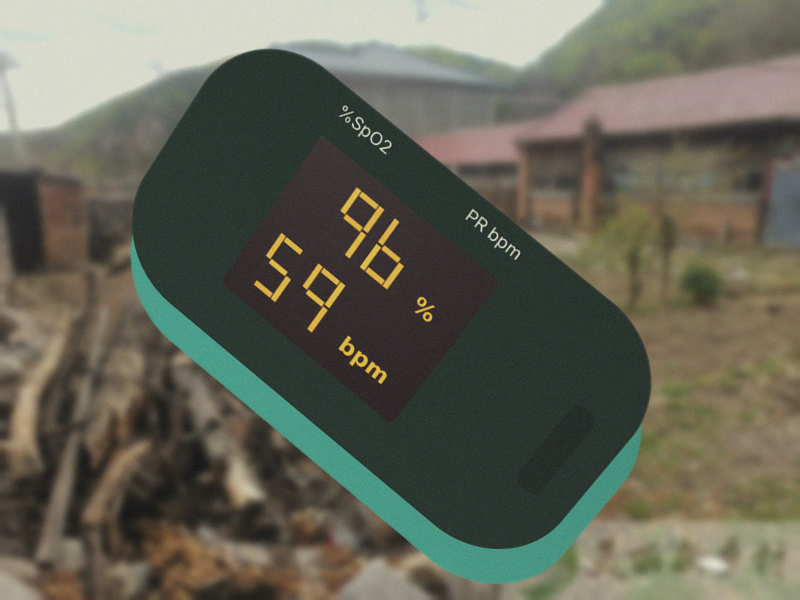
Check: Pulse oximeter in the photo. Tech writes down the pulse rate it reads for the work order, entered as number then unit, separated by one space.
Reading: 59 bpm
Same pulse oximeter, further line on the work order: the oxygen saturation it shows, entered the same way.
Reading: 96 %
